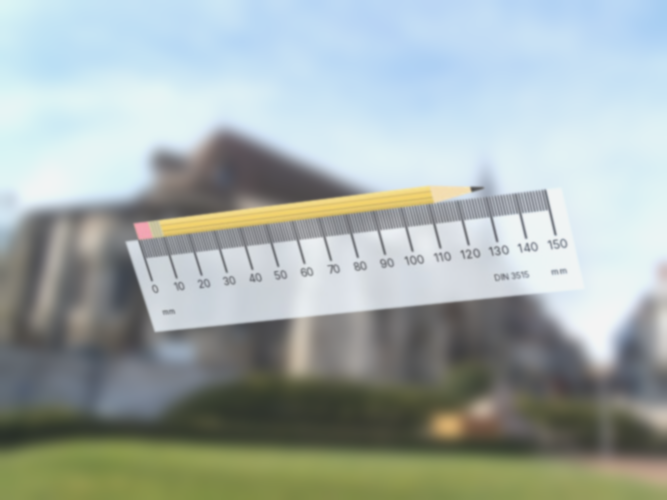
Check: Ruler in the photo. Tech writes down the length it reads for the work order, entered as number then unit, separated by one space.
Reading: 130 mm
